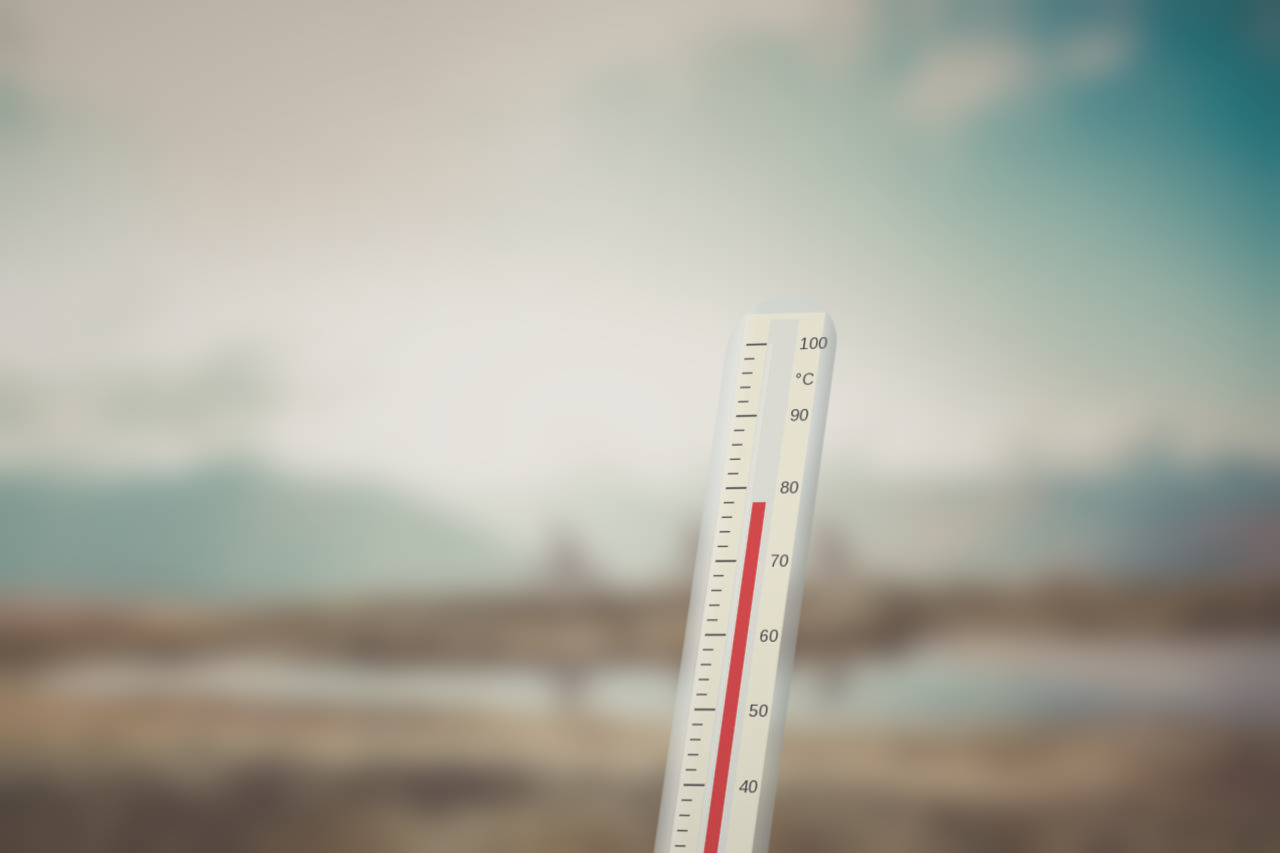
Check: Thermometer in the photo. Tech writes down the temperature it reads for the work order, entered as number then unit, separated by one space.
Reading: 78 °C
